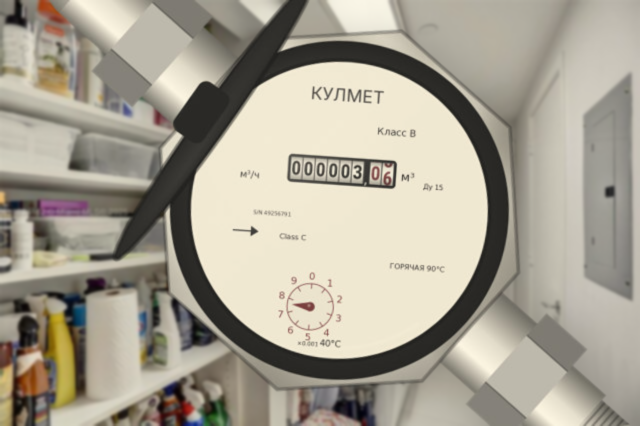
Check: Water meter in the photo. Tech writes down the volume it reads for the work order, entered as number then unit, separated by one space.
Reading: 3.057 m³
